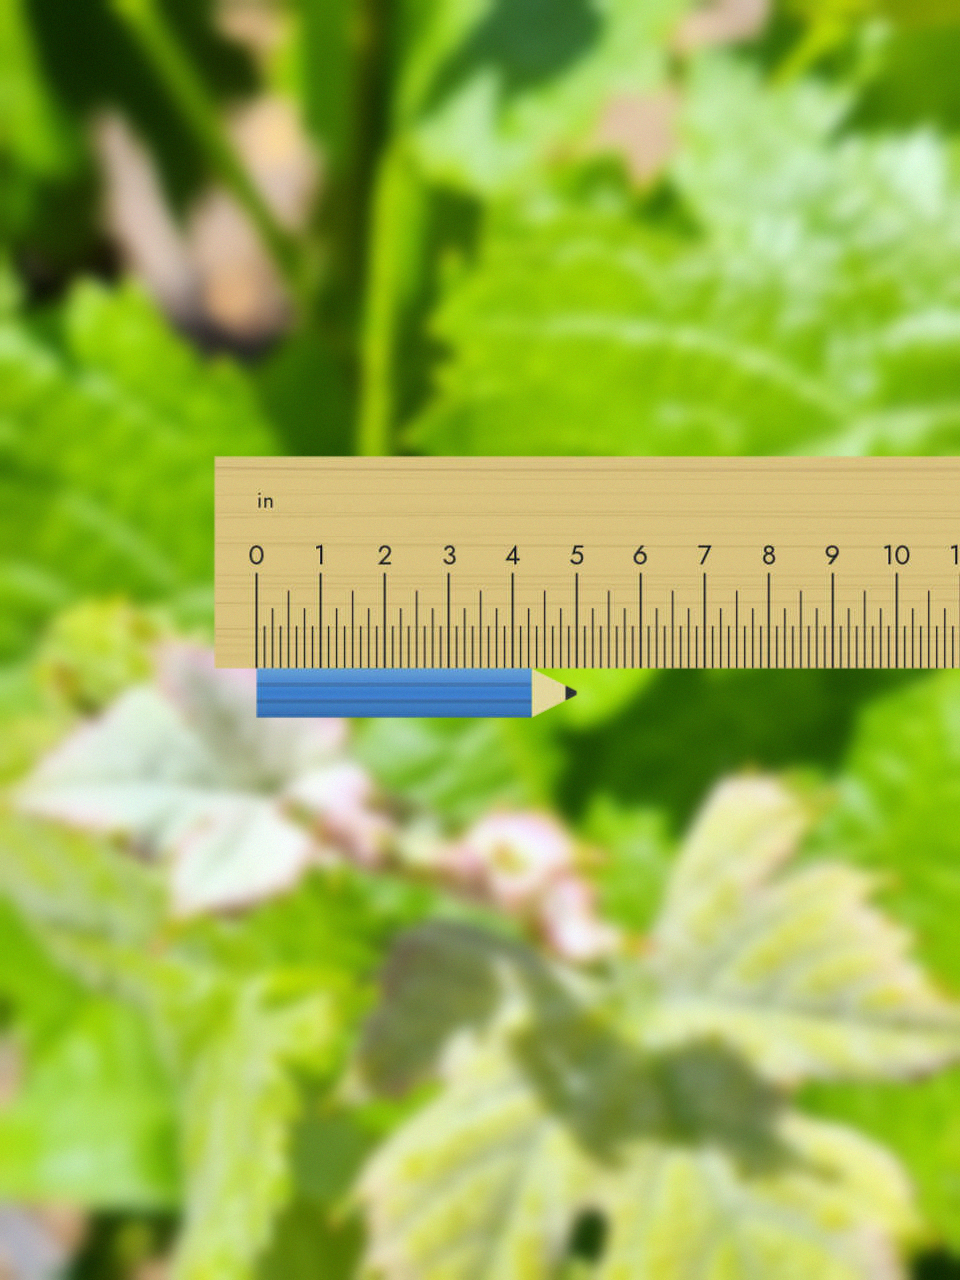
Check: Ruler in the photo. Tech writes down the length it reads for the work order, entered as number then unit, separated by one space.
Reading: 5 in
